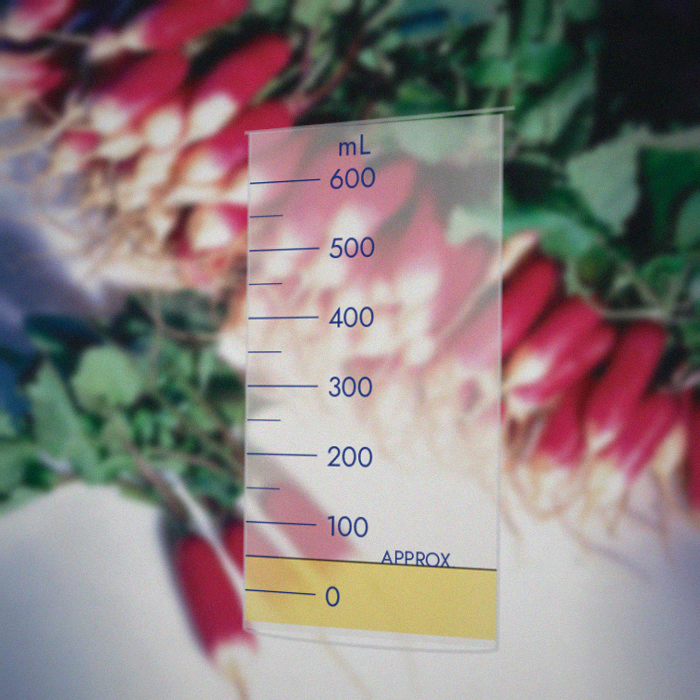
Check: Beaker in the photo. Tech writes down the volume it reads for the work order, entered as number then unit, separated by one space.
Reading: 50 mL
